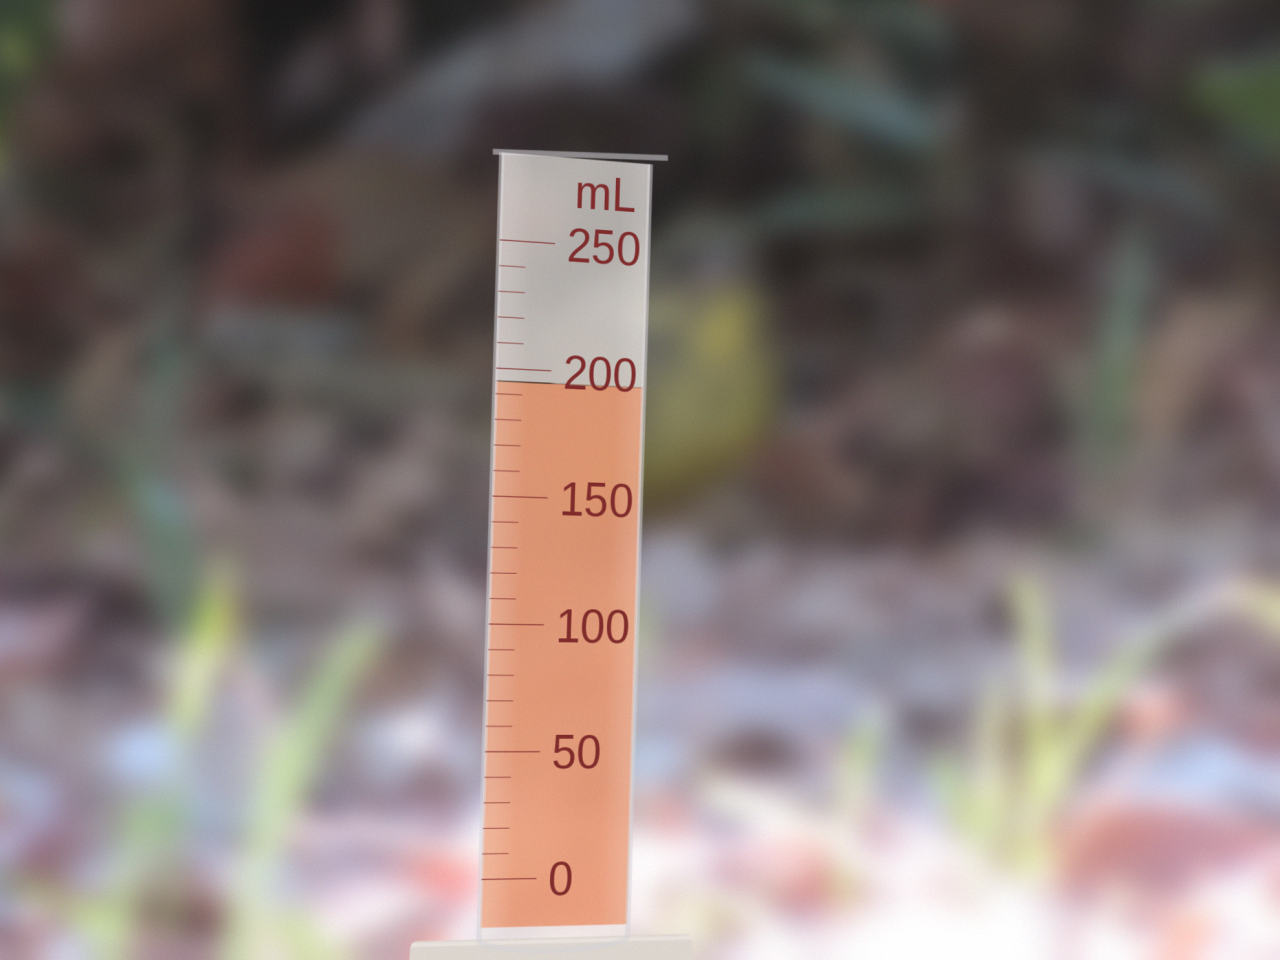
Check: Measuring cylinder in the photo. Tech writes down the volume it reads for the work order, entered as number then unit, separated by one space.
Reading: 195 mL
